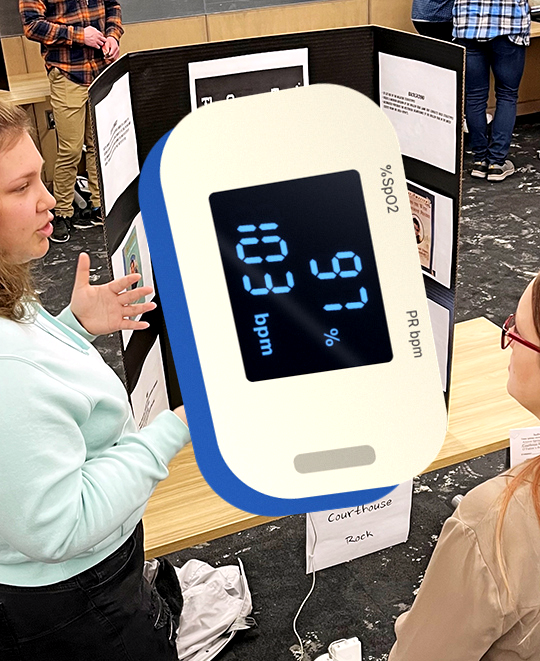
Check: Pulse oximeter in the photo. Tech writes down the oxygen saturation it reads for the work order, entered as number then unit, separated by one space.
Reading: 97 %
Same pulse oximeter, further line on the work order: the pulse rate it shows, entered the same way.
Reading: 103 bpm
